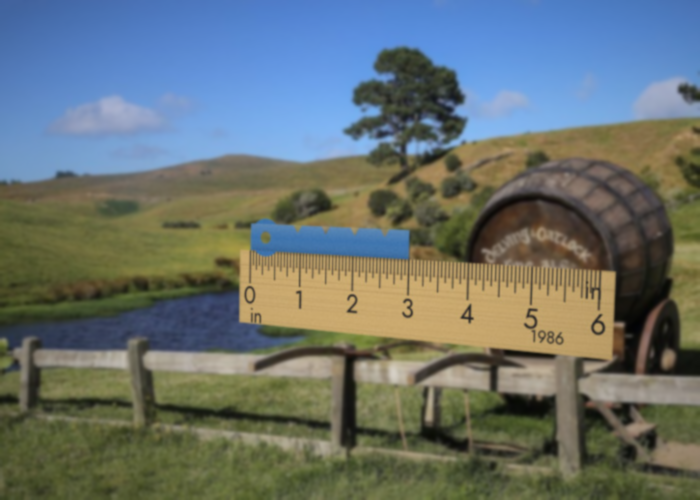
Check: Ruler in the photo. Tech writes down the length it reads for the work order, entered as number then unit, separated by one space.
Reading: 3 in
